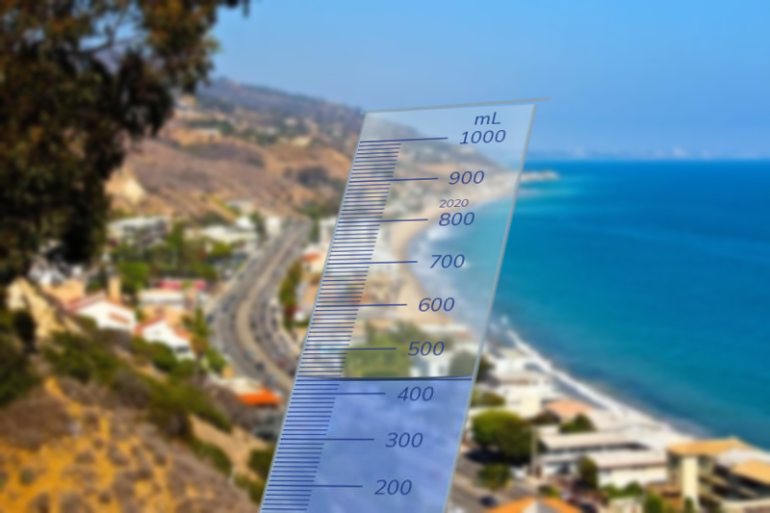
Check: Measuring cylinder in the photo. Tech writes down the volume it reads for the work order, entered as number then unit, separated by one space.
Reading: 430 mL
